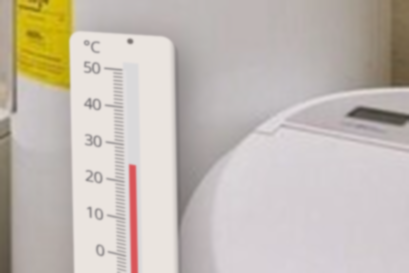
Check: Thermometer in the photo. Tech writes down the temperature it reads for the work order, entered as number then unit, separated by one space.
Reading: 25 °C
